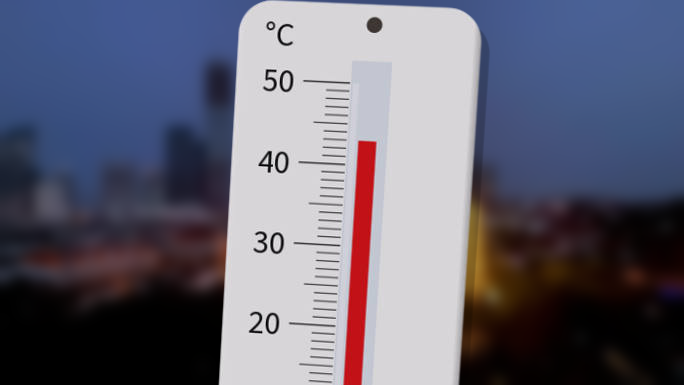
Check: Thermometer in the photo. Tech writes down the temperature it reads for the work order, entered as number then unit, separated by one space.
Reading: 43 °C
